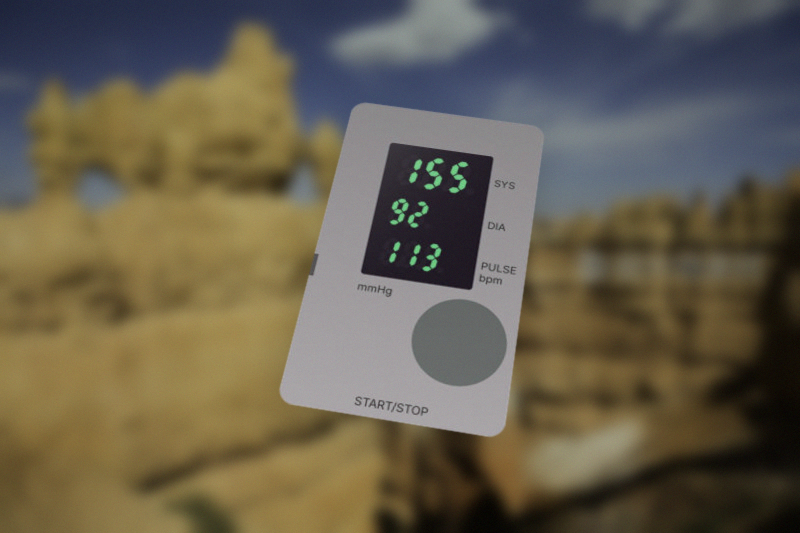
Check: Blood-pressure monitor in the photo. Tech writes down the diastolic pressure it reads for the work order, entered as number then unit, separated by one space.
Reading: 92 mmHg
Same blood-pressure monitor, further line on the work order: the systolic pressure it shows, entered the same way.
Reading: 155 mmHg
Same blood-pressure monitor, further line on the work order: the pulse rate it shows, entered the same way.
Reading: 113 bpm
